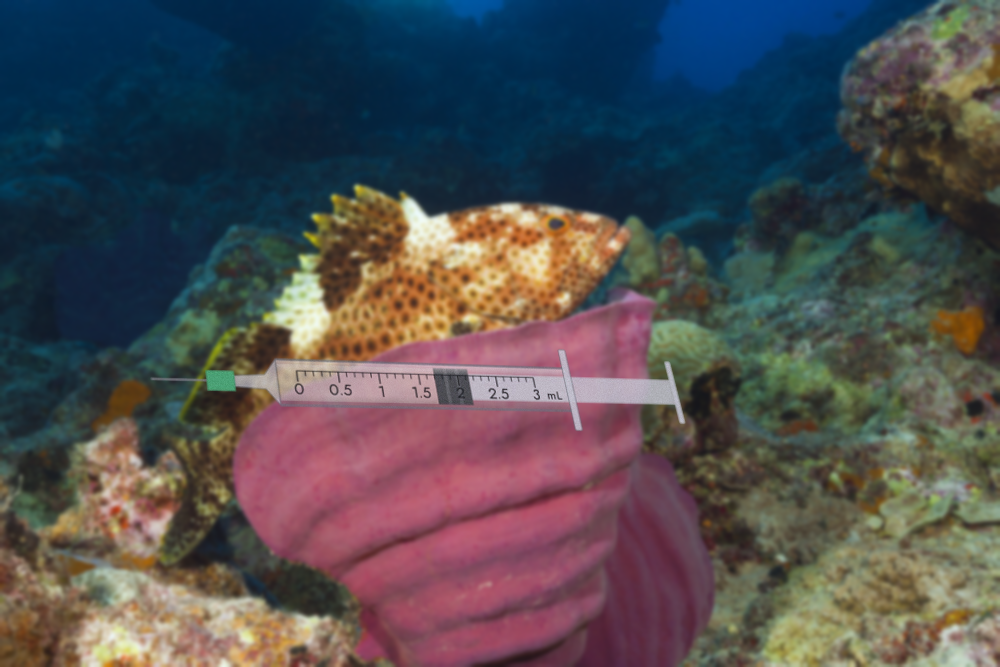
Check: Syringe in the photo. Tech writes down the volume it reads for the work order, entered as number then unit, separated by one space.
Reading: 1.7 mL
